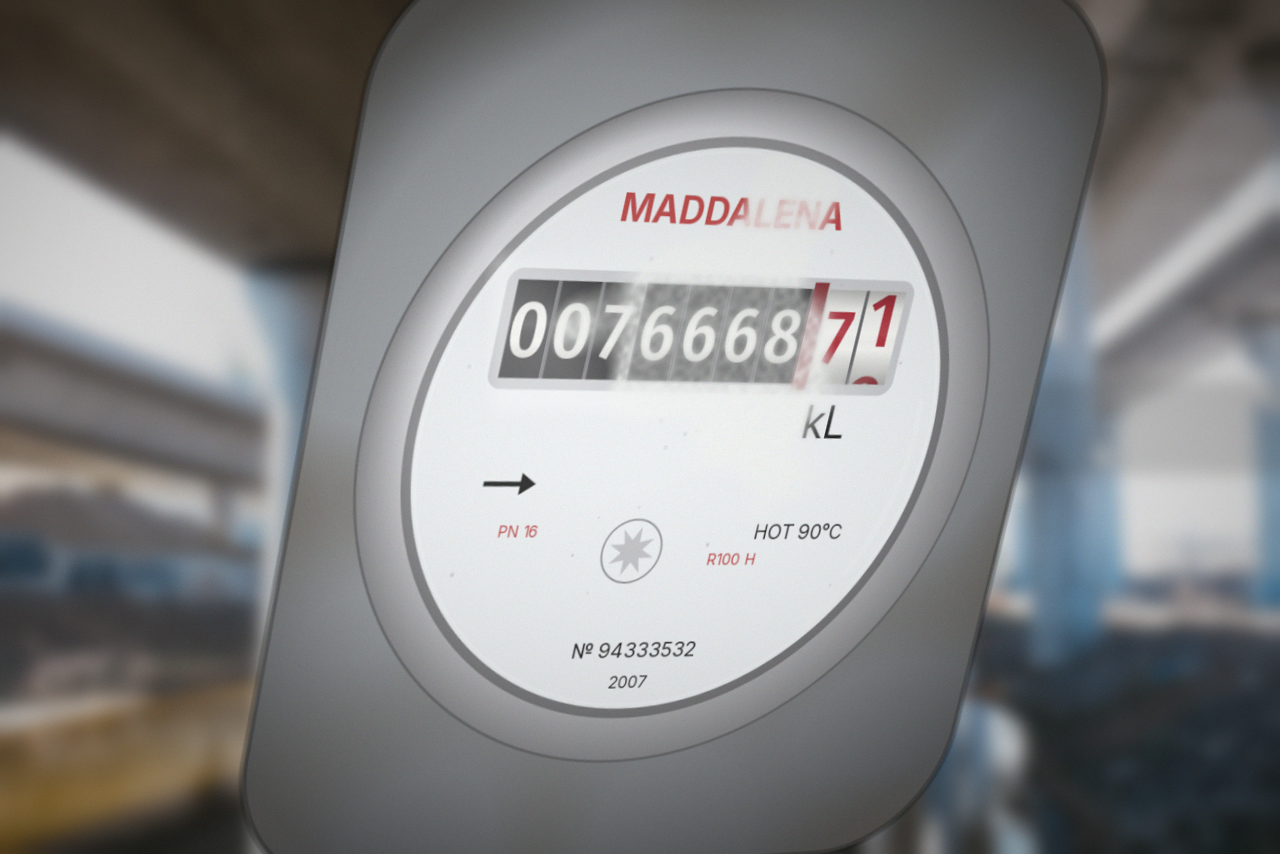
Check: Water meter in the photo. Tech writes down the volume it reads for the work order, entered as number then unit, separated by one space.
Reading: 76668.71 kL
